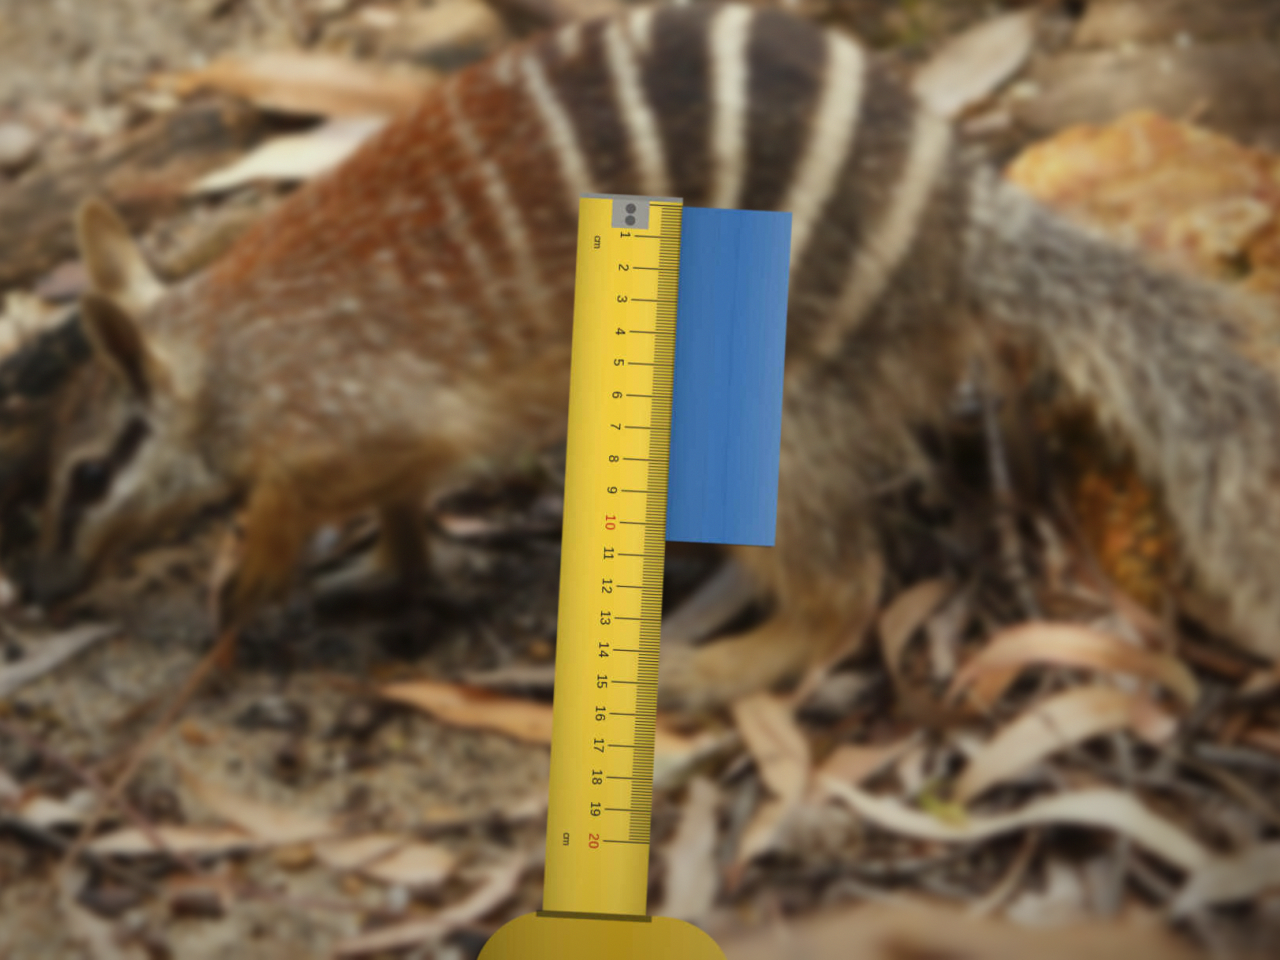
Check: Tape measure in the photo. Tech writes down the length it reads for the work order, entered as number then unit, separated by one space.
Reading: 10.5 cm
